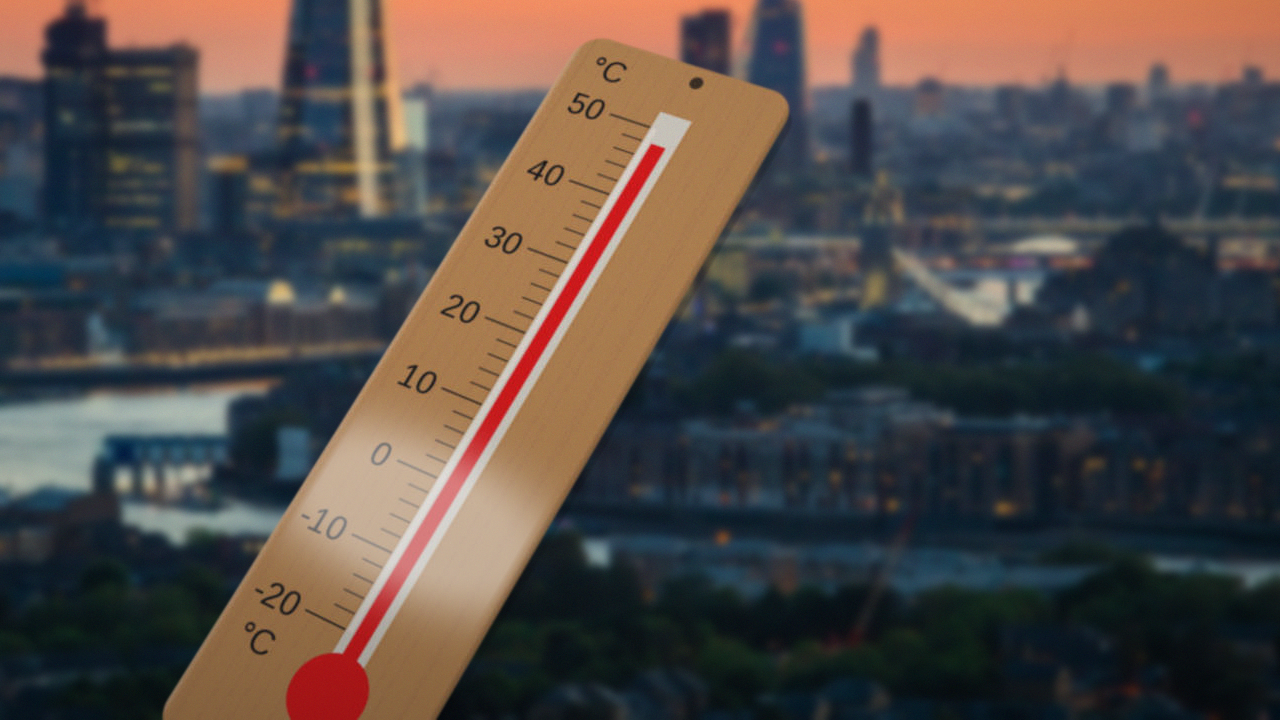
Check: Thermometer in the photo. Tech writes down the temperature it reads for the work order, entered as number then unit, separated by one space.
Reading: 48 °C
